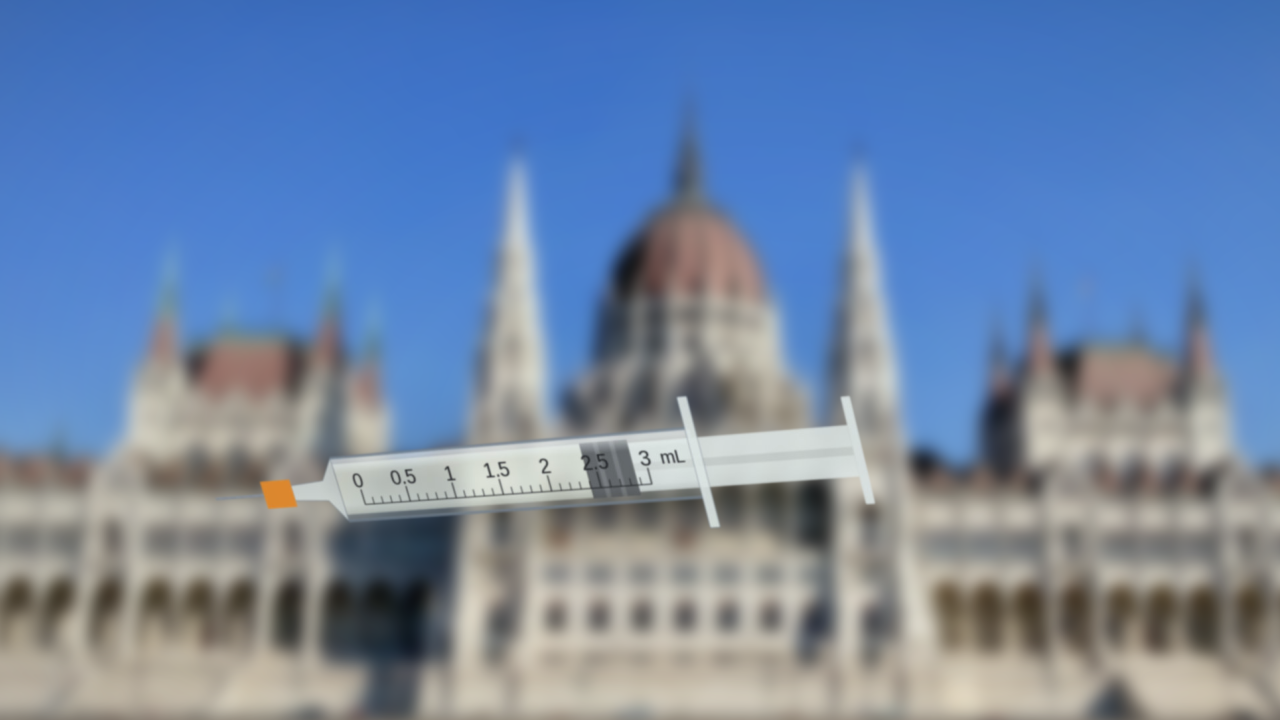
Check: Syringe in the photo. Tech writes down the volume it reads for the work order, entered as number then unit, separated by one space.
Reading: 2.4 mL
